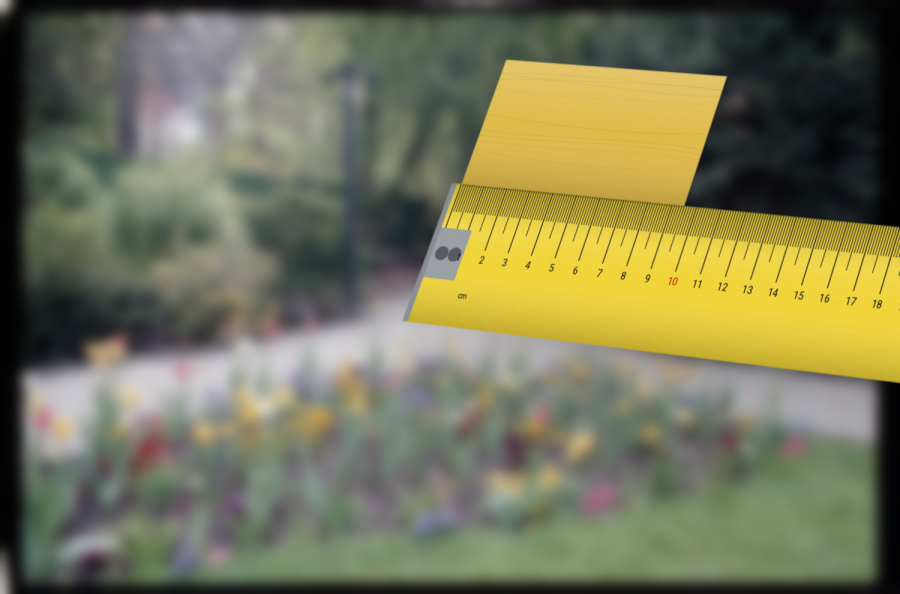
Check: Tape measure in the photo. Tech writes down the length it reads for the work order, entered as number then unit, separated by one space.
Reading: 9.5 cm
